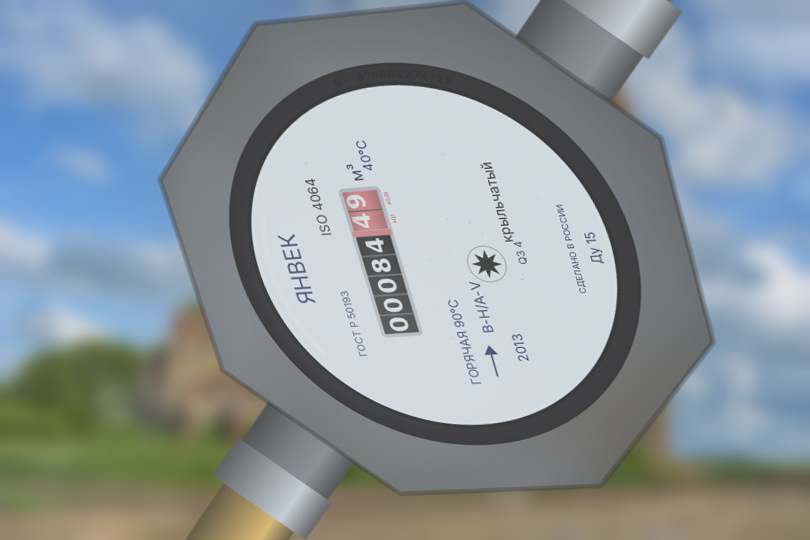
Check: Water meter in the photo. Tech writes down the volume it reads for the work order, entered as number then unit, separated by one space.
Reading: 84.49 m³
